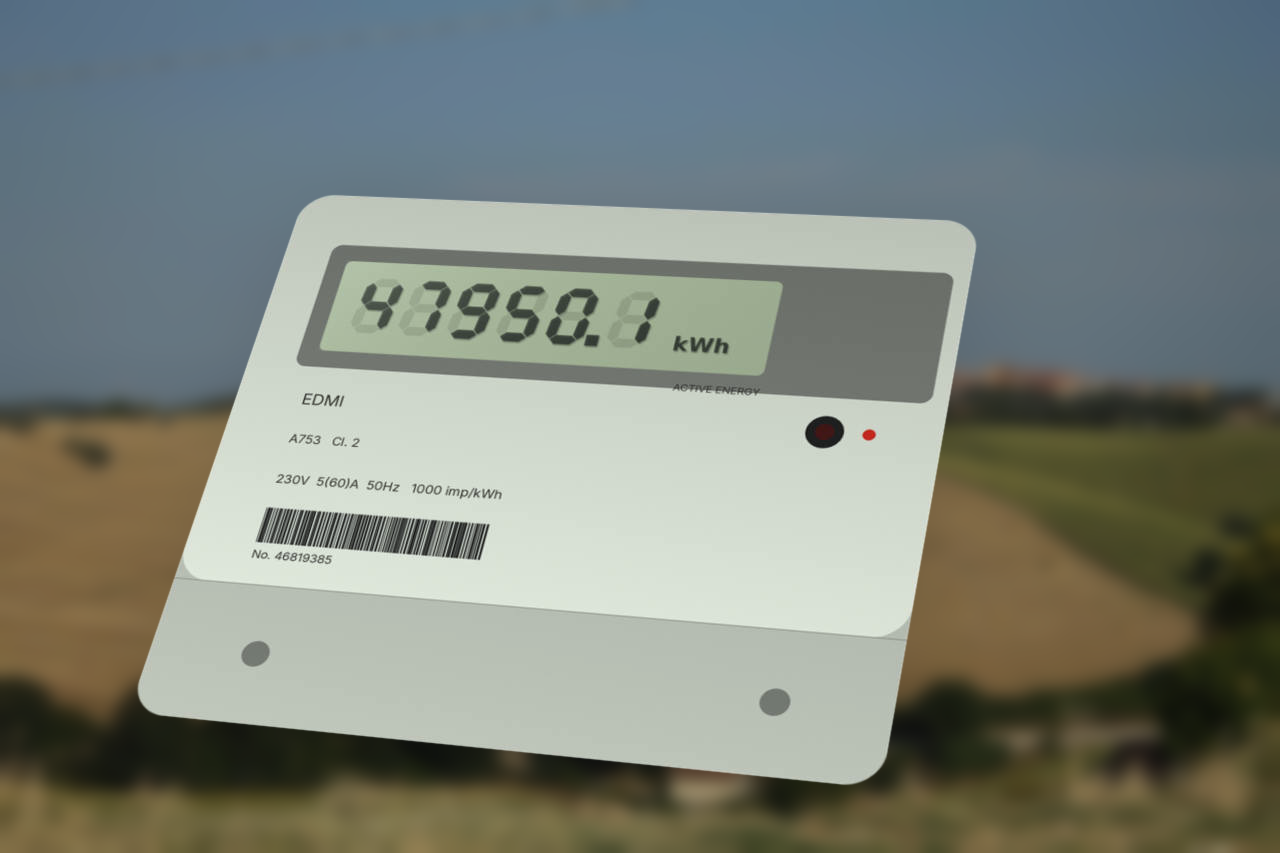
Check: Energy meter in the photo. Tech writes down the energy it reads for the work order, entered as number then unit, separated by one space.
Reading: 47950.1 kWh
